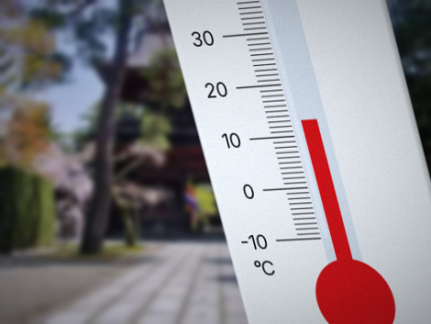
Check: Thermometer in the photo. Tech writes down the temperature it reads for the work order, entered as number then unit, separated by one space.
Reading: 13 °C
